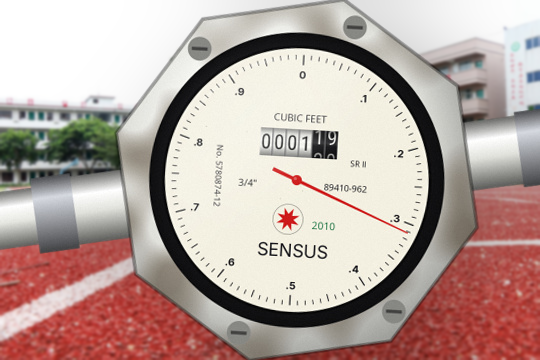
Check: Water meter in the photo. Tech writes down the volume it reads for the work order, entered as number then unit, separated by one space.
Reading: 119.31 ft³
